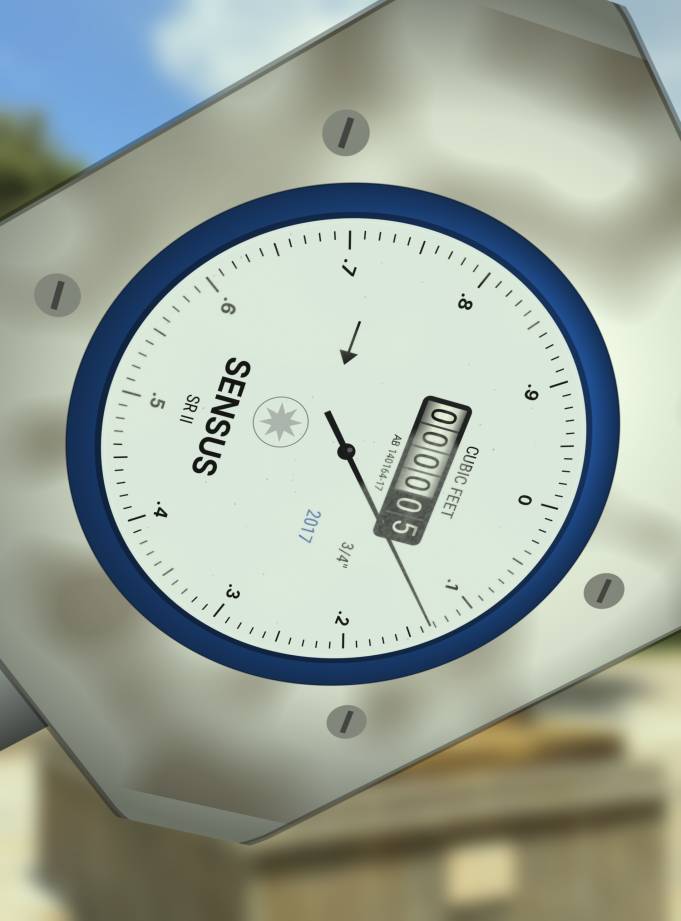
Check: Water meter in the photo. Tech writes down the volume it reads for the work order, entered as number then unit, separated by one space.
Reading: 5.13 ft³
